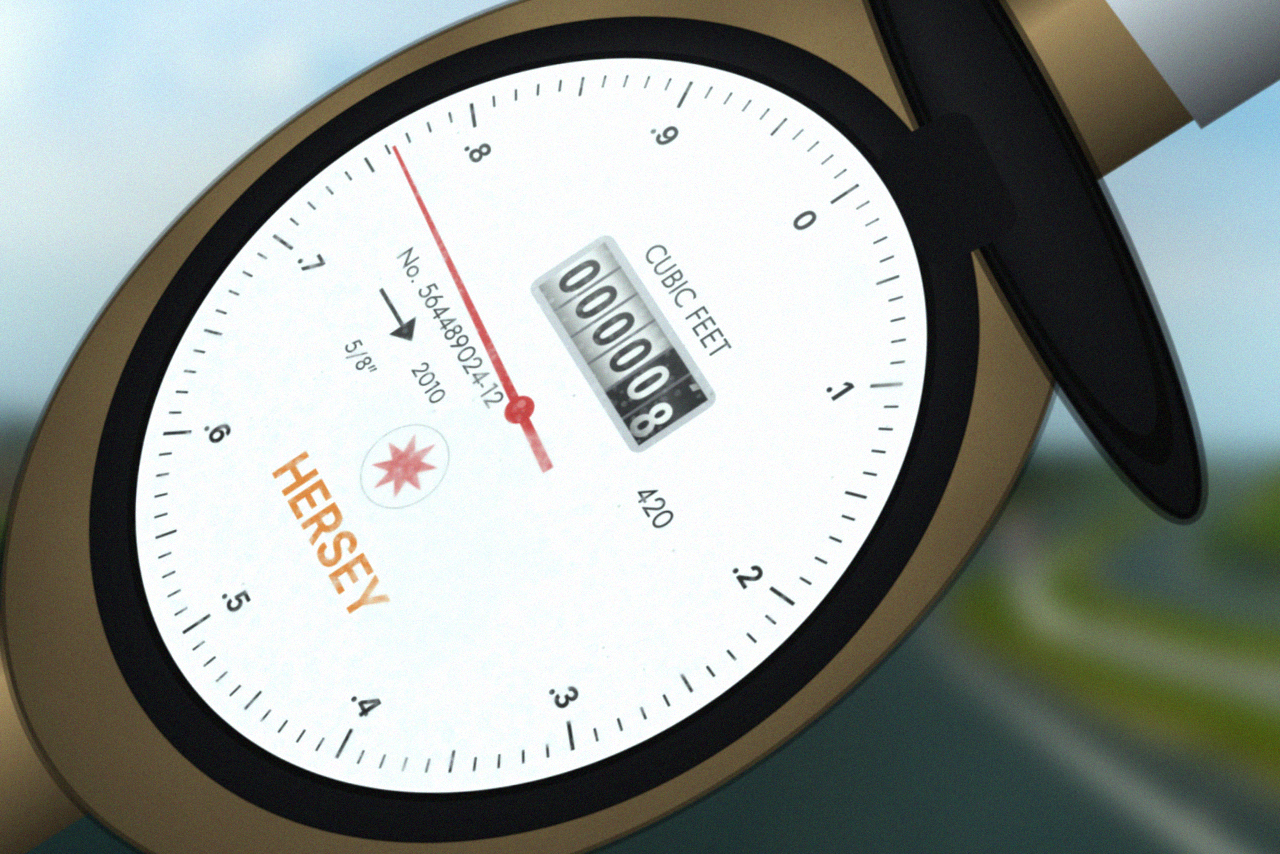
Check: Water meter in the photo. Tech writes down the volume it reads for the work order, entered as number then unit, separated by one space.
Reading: 7.76 ft³
